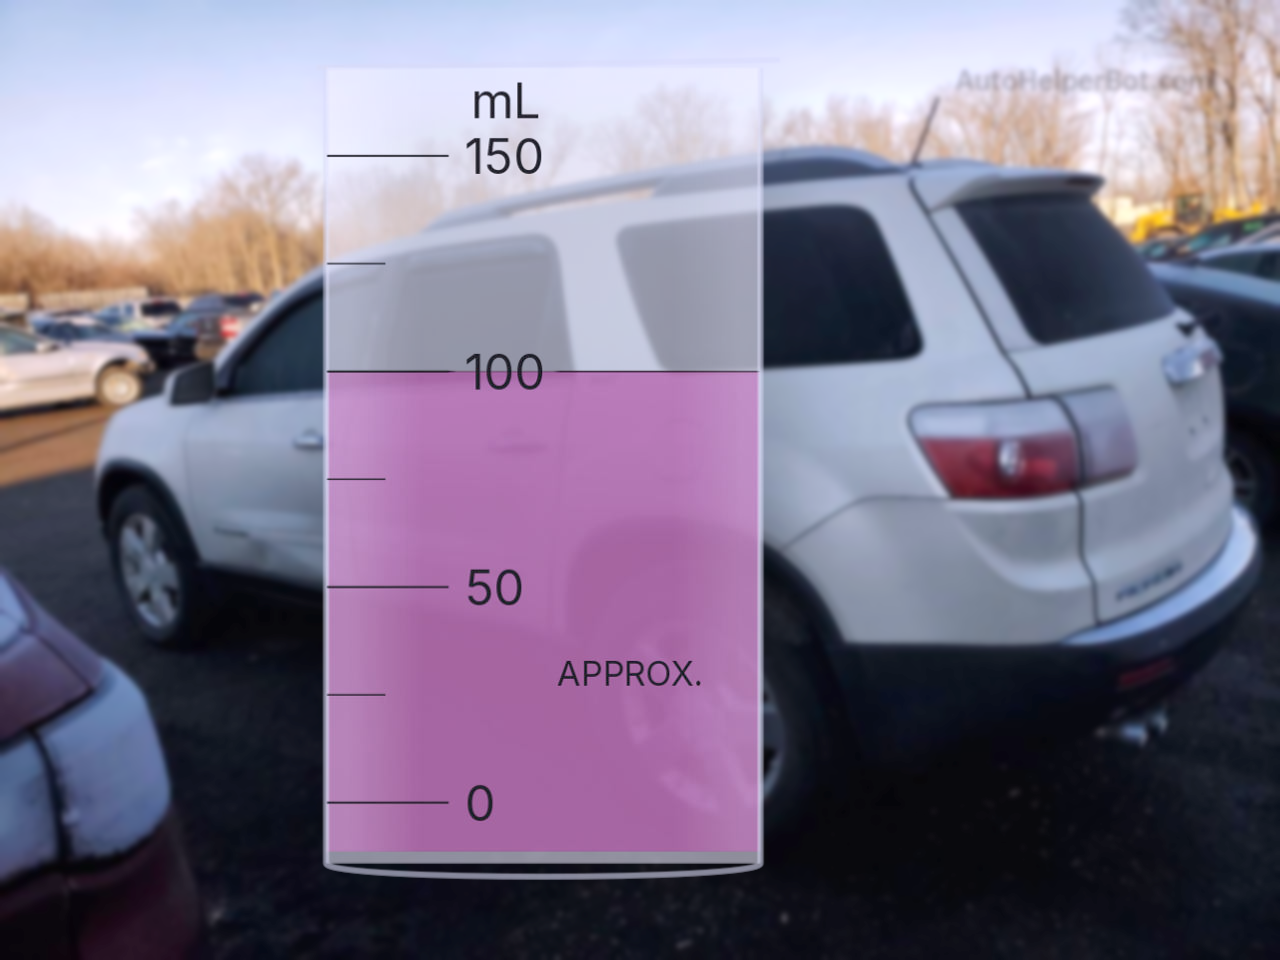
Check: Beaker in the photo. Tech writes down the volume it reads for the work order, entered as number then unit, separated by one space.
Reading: 100 mL
